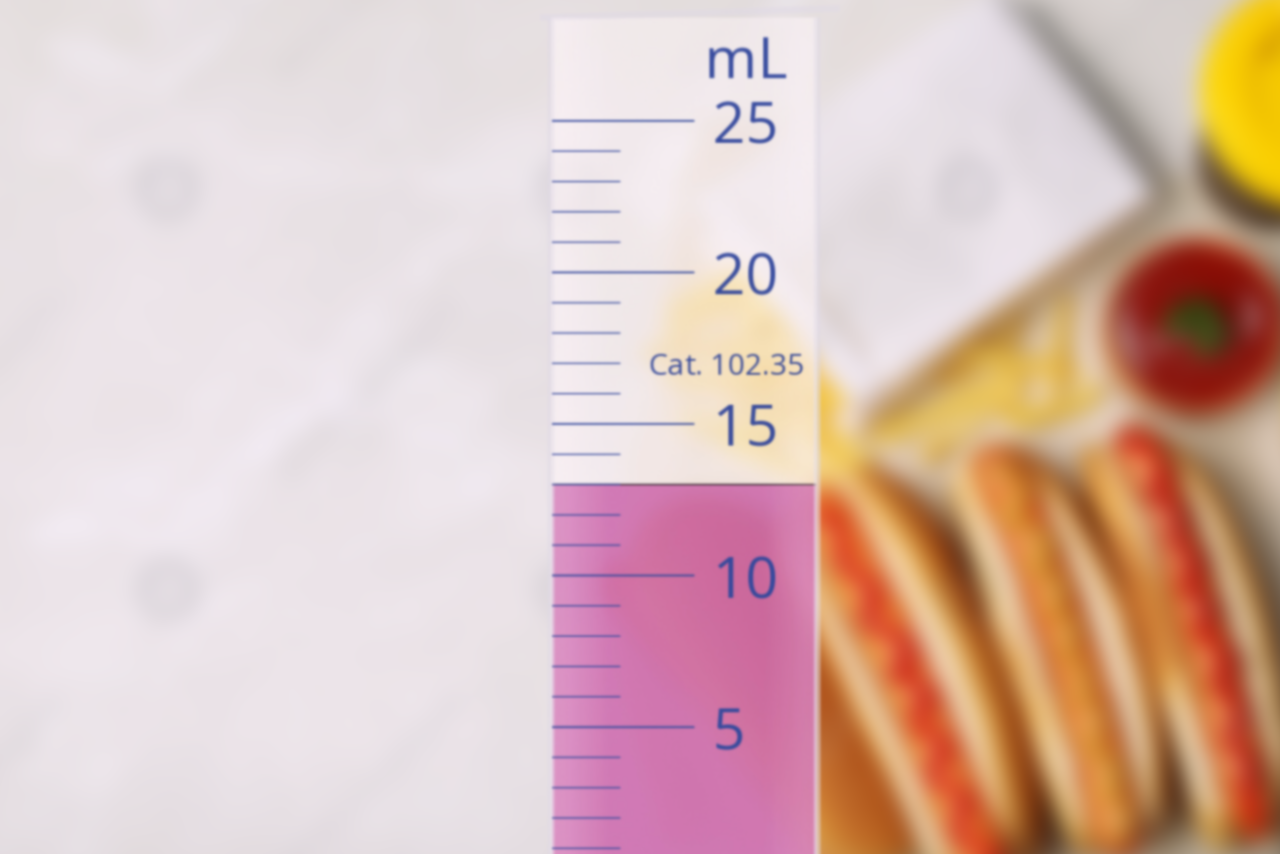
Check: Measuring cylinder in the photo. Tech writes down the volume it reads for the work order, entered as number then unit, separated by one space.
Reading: 13 mL
